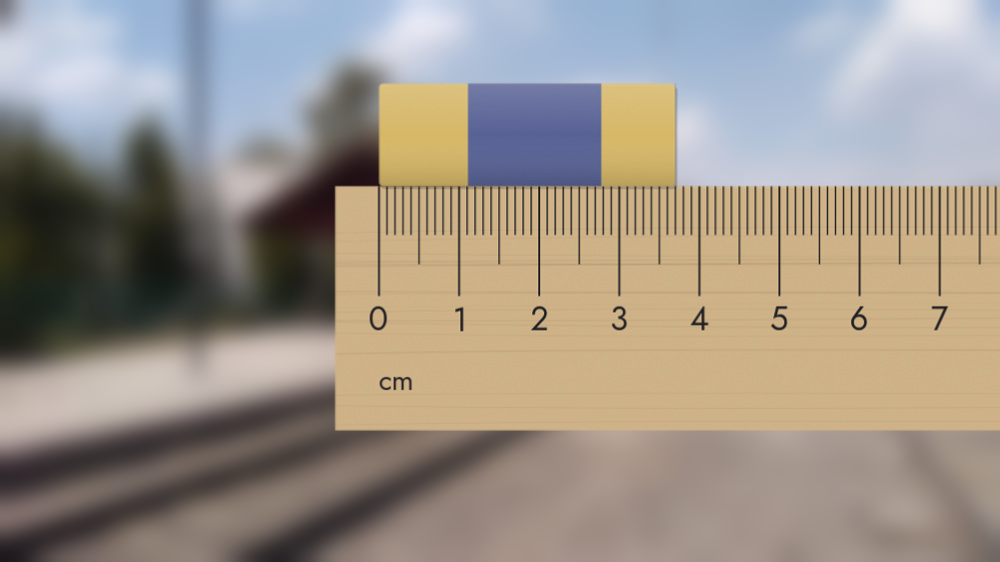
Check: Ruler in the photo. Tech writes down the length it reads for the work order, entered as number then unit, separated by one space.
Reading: 3.7 cm
